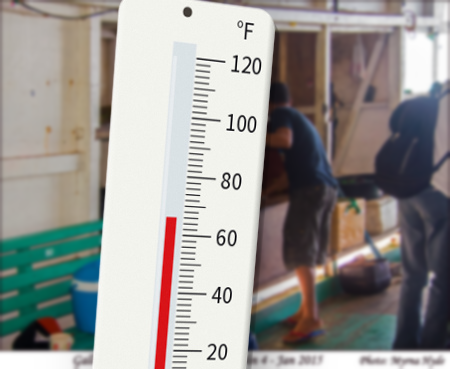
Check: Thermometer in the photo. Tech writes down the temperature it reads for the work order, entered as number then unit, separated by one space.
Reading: 66 °F
